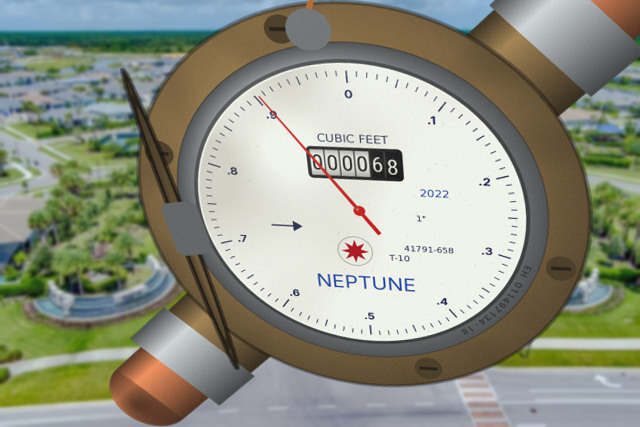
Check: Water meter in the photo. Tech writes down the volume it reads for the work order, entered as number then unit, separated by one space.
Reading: 67.90 ft³
